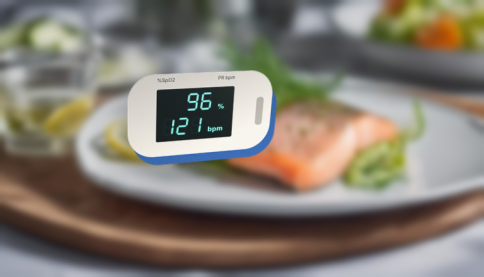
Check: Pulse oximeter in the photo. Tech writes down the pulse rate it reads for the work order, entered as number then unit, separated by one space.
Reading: 121 bpm
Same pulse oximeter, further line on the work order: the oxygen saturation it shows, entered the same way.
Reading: 96 %
